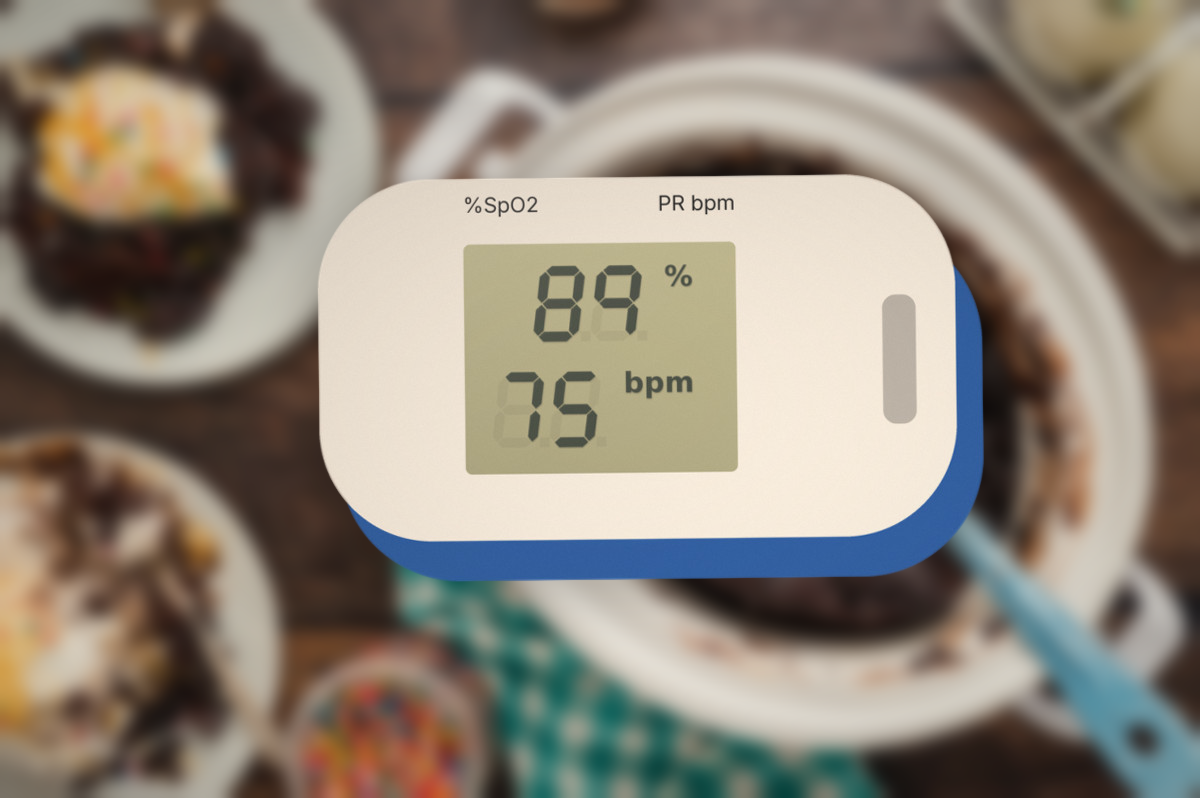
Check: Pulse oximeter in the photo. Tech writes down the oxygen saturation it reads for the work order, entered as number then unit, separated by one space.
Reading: 89 %
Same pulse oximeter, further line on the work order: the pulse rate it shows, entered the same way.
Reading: 75 bpm
